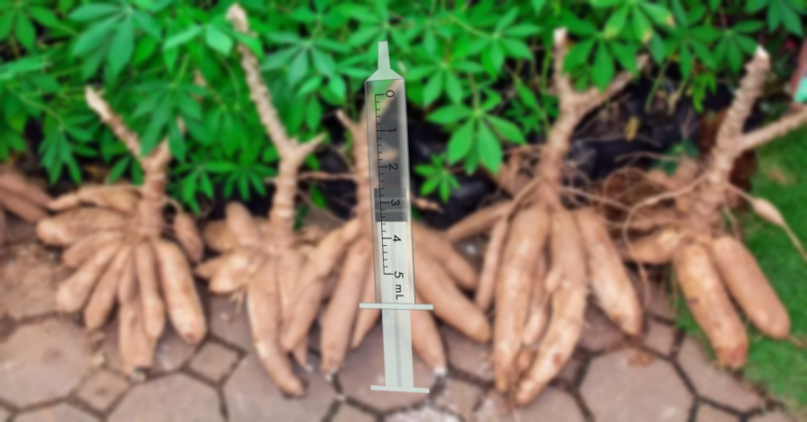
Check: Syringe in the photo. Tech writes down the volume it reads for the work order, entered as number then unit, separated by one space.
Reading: 2.6 mL
